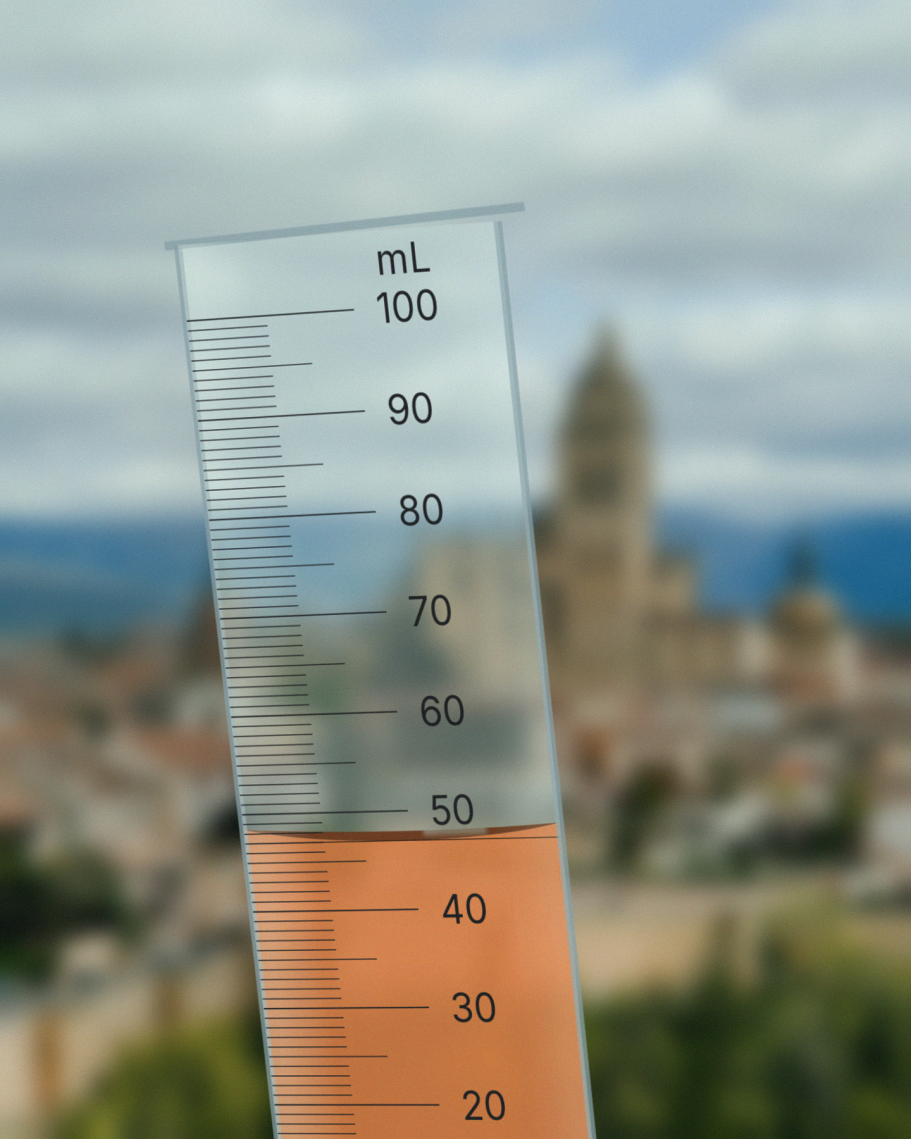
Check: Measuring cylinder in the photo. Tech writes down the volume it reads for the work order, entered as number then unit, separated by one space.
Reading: 47 mL
